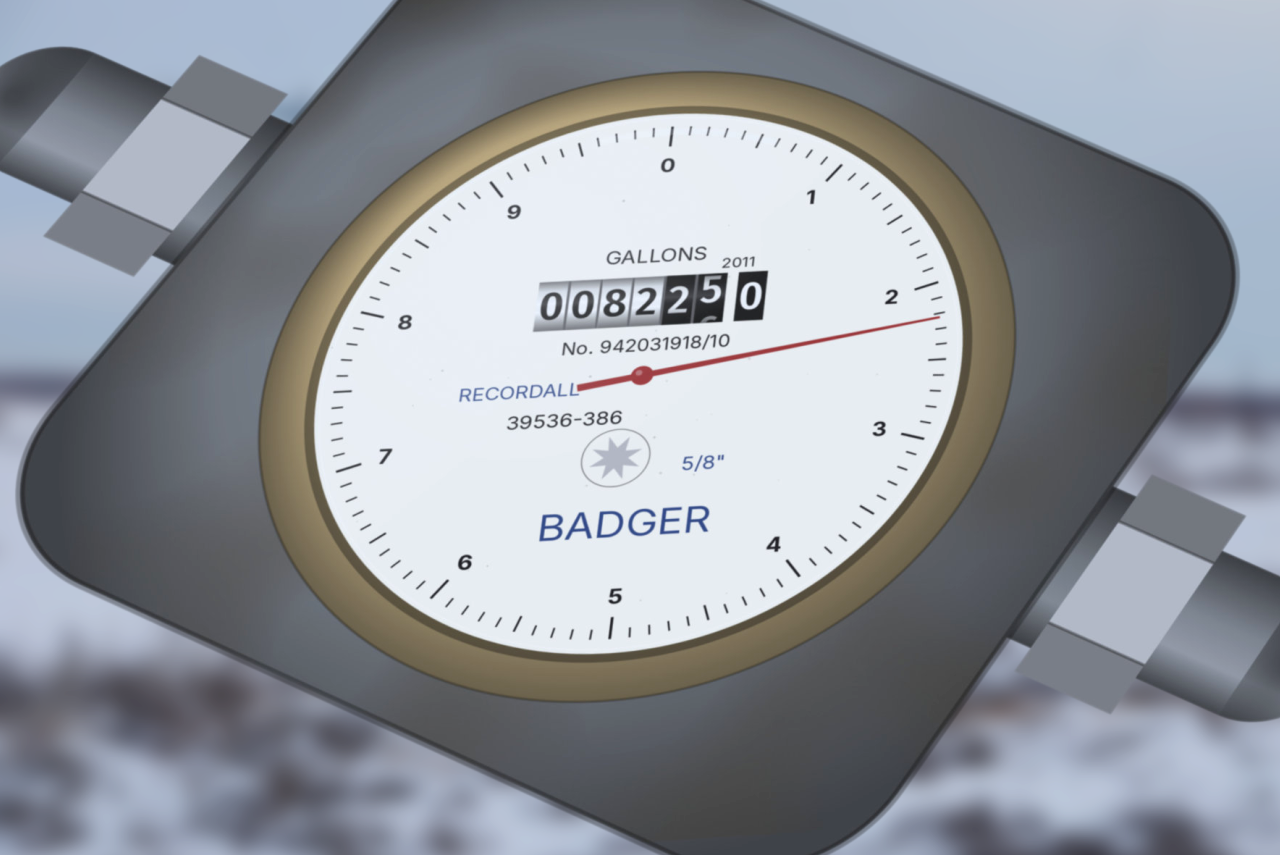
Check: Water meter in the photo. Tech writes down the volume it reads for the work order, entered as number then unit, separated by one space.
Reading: 82252.2 gal
